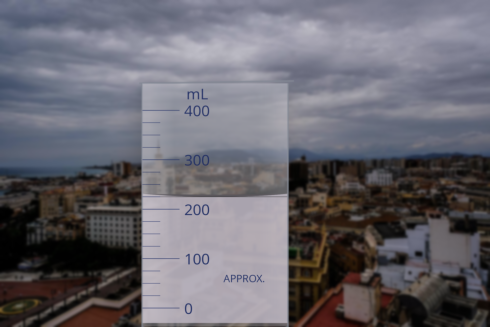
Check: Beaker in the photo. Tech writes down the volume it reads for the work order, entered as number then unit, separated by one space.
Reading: 225 mL
